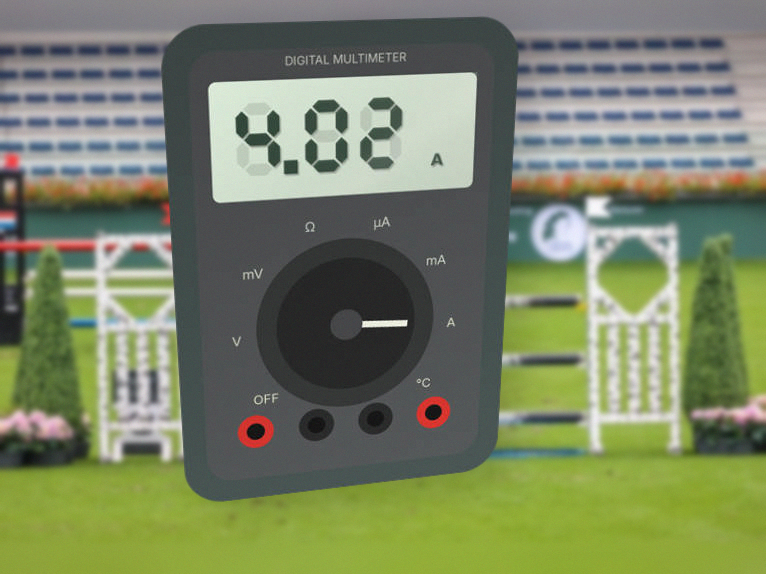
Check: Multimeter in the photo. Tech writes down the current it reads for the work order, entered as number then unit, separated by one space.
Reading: 4.02 A
